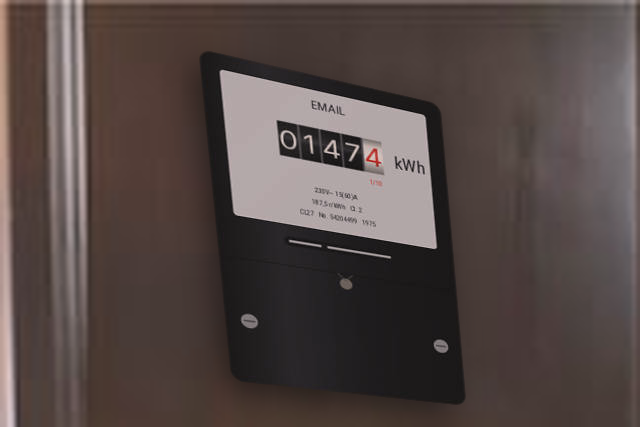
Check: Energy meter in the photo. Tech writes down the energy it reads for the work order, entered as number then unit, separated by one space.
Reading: 147.4 kWh
